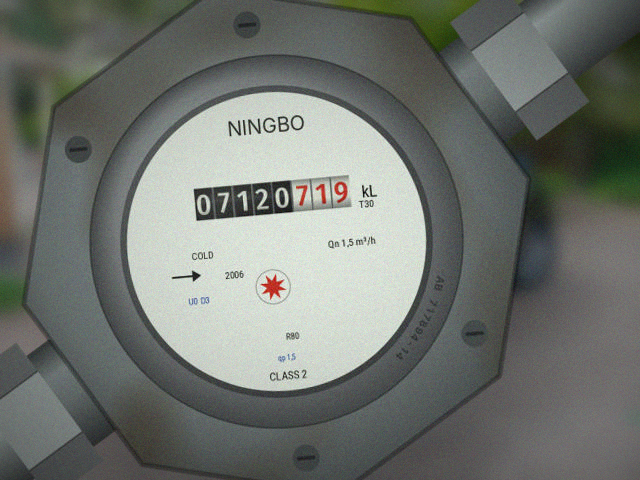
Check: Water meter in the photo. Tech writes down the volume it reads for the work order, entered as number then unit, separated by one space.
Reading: 7120.719 kL
